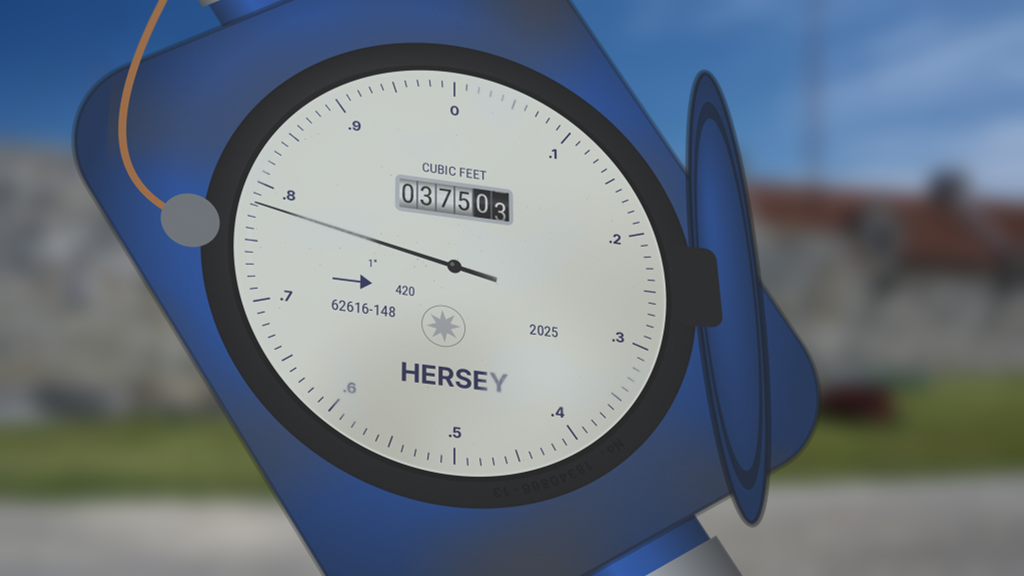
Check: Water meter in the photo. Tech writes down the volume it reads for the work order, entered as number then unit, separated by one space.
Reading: 37502.78 ft³
